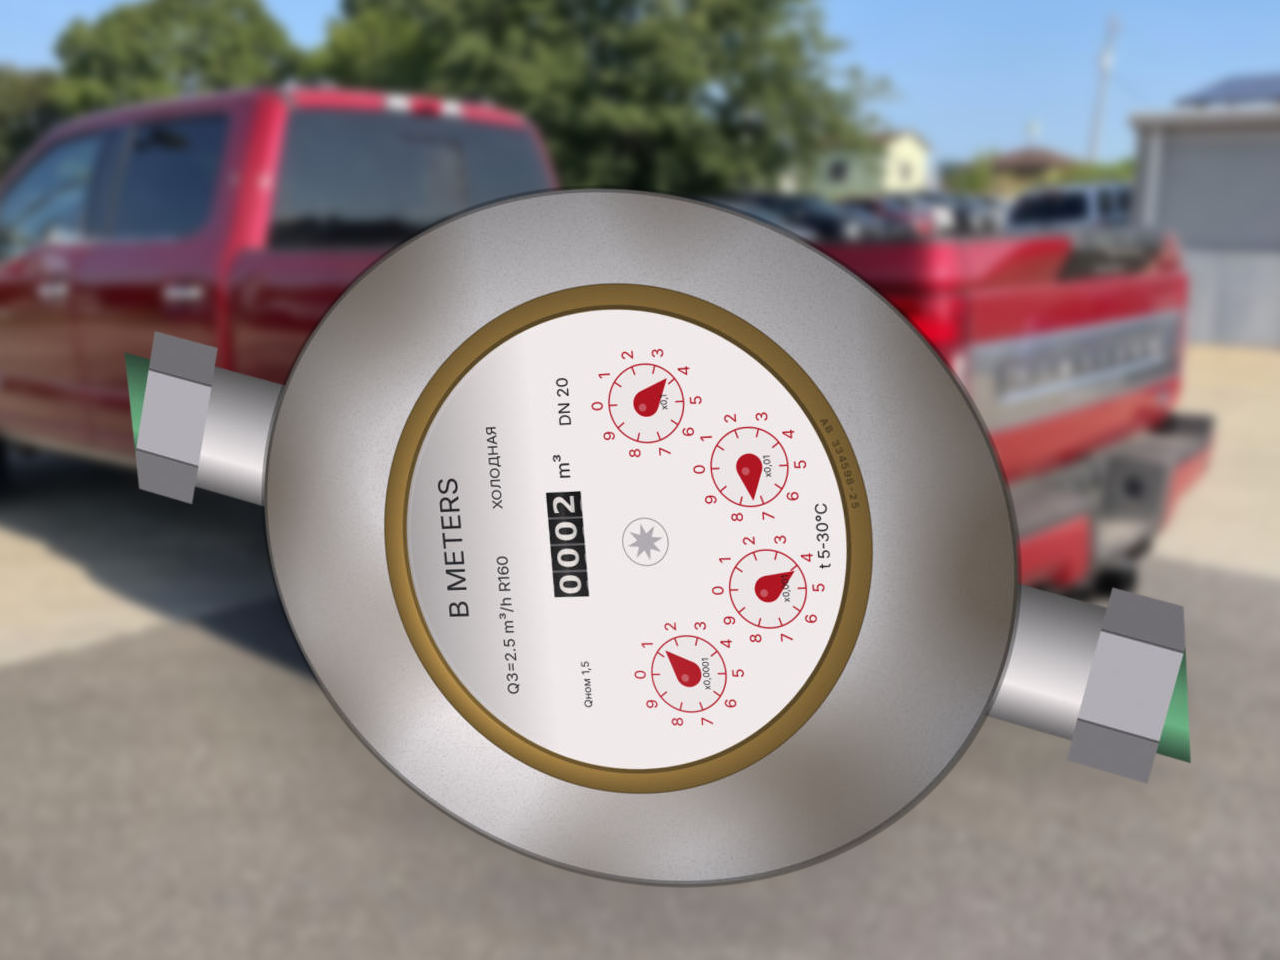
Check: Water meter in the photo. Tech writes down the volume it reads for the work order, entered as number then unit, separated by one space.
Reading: 2.3741 m³
